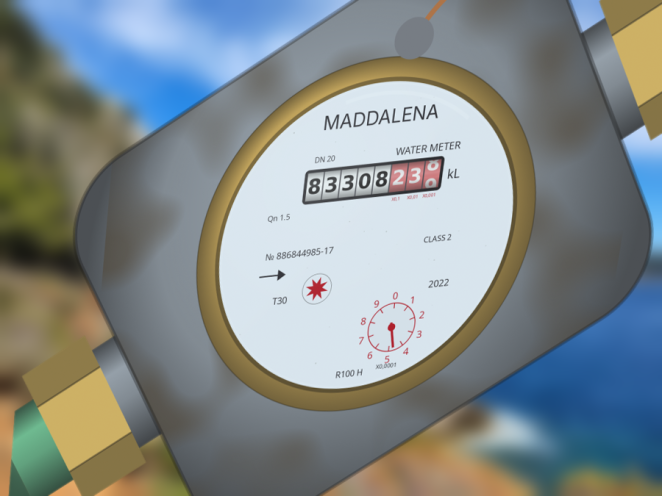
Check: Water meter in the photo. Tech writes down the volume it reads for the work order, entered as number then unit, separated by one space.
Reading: 83308.2384 kL
